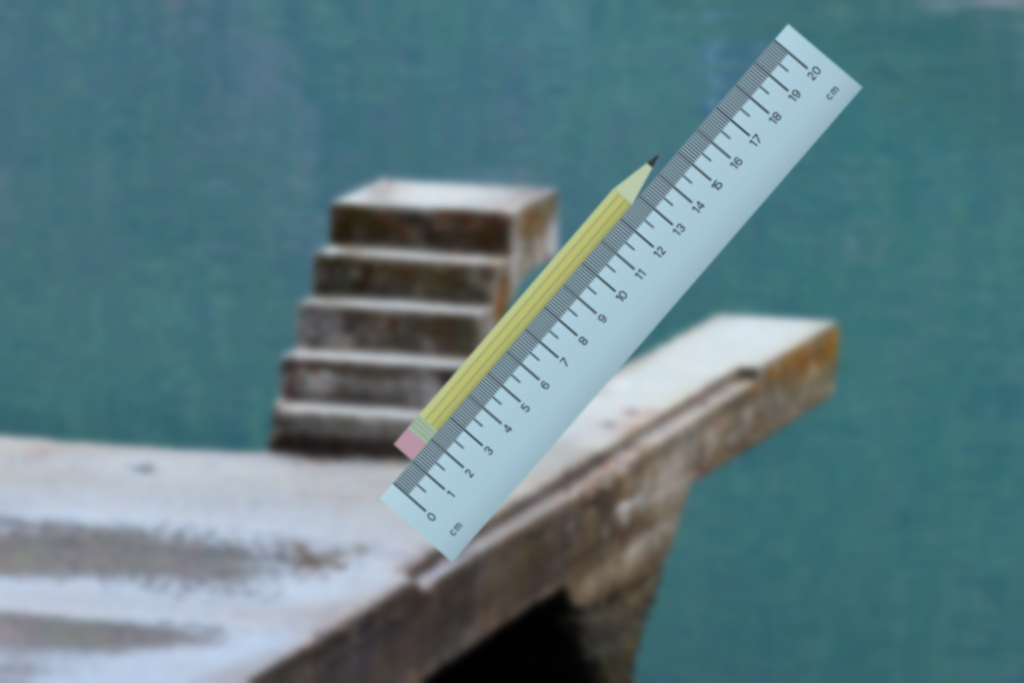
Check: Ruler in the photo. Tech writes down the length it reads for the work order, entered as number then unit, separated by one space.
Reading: 13.5 cm
